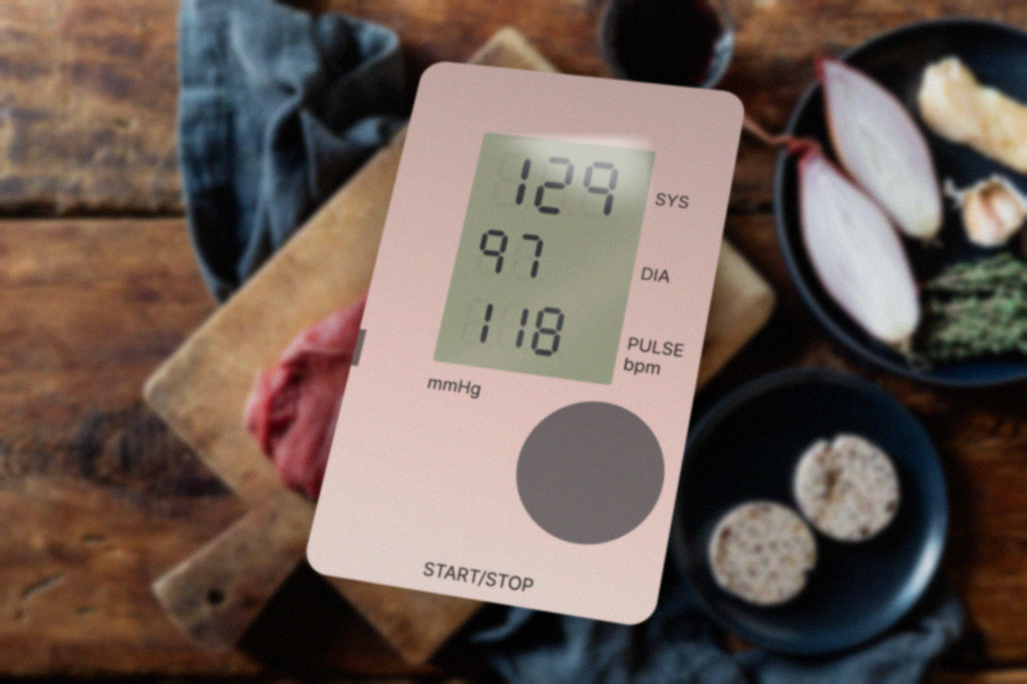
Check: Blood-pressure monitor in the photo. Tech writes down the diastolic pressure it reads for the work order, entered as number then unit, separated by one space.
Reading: 97 mmHg
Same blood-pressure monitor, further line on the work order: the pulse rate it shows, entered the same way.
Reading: 118 bpm
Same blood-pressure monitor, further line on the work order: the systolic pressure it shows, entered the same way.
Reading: 129 mmHg
